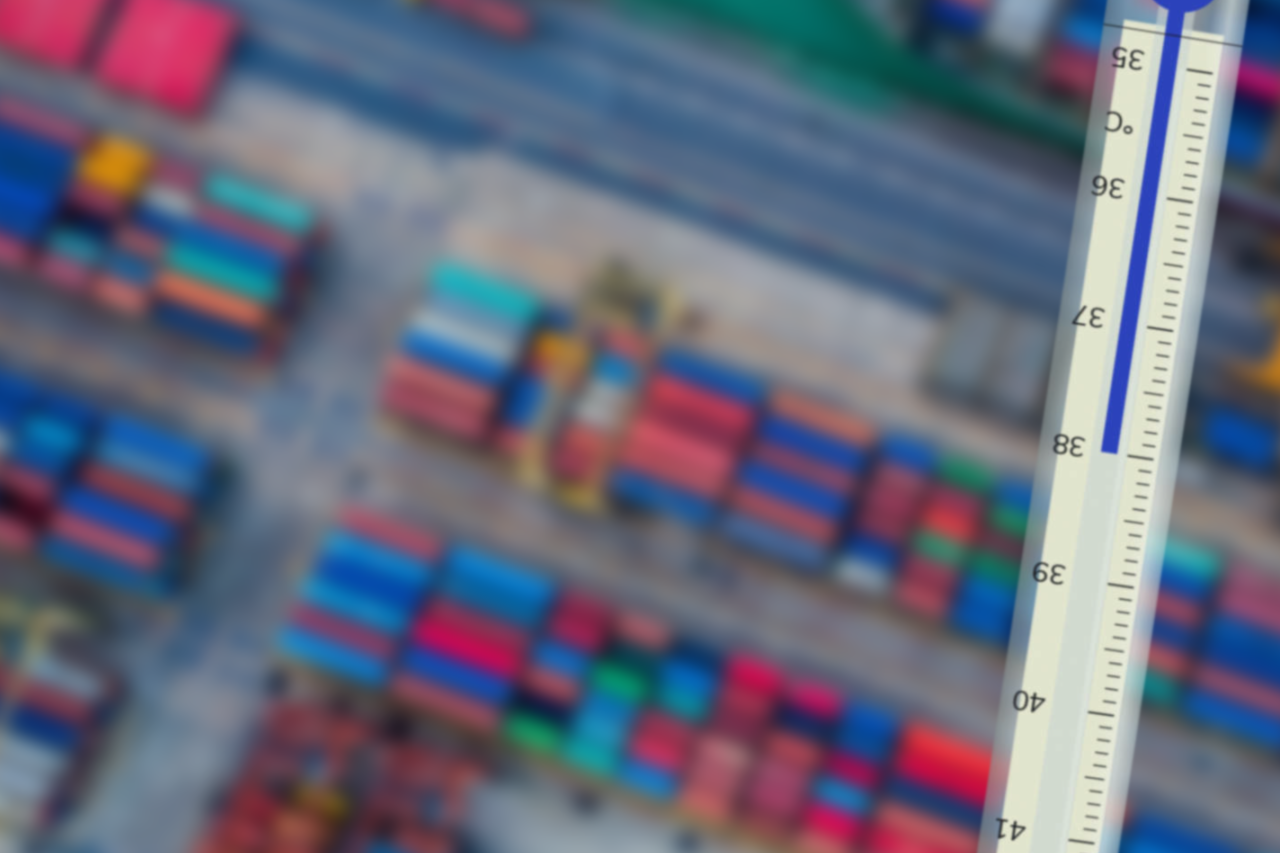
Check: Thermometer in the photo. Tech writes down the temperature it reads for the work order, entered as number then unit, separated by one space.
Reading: 38 °C
